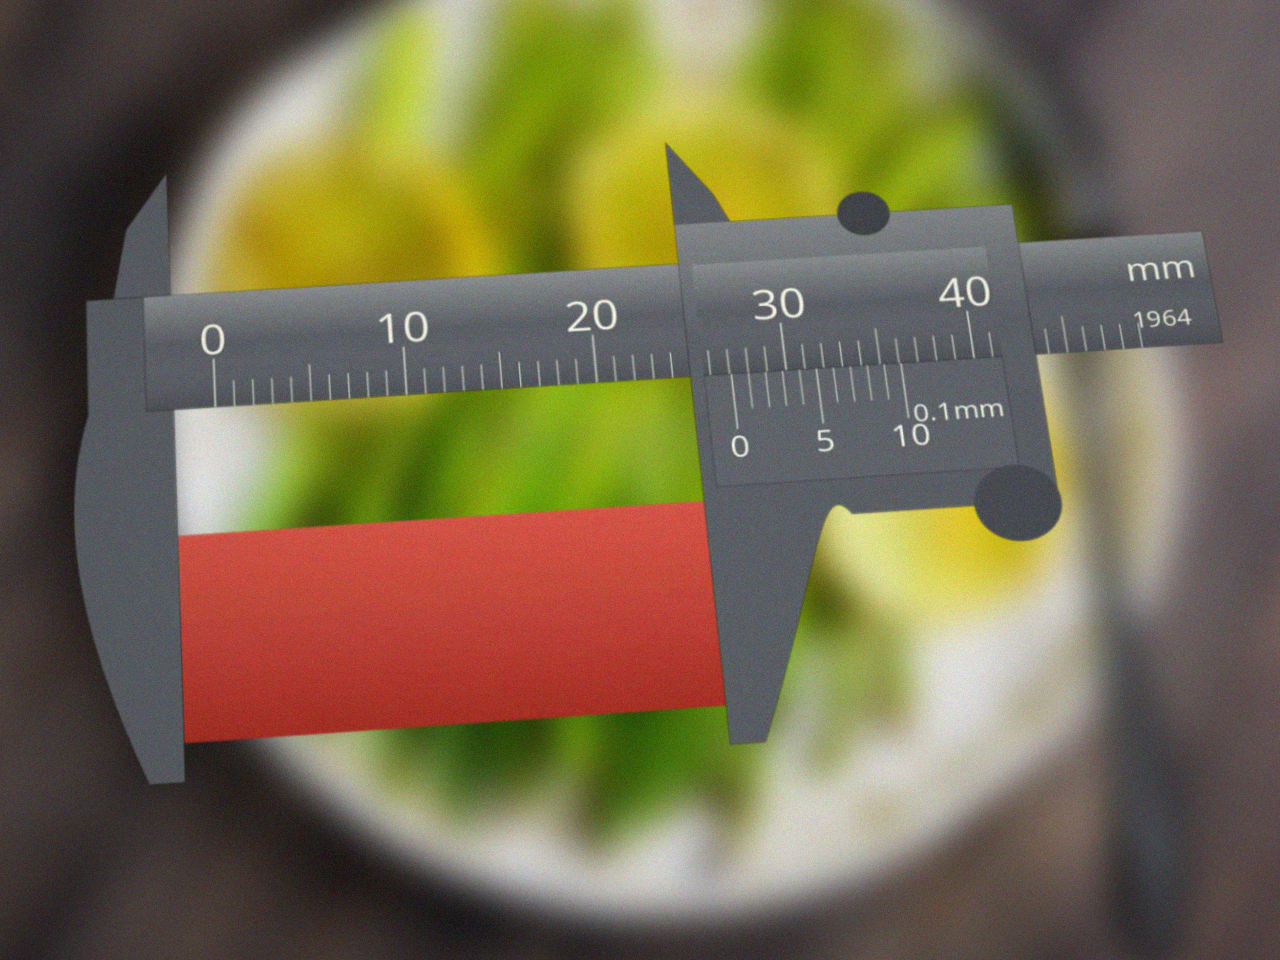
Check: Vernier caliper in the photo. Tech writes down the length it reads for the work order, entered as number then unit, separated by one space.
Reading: 27.1 mm
